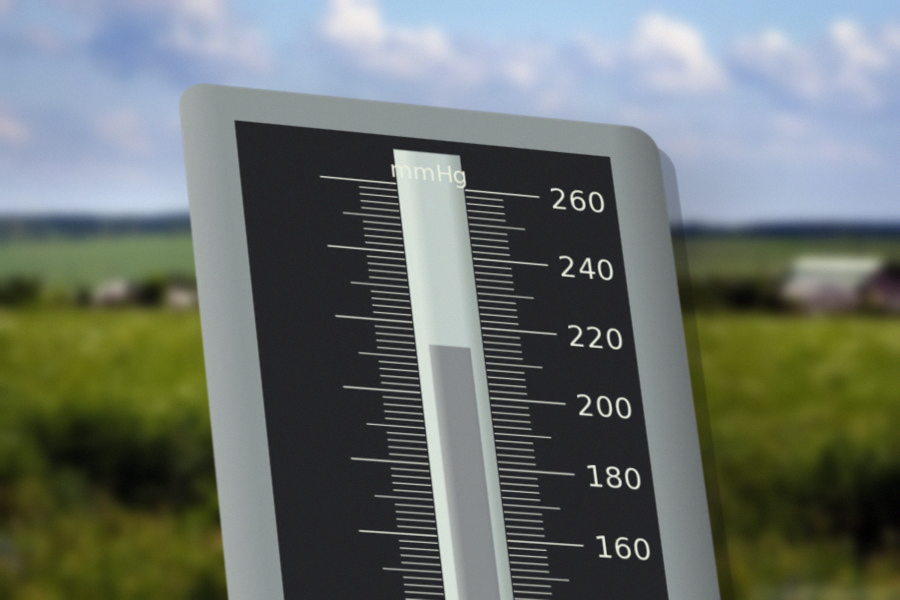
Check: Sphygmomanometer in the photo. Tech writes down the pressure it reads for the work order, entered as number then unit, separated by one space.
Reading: 214 mmHg
